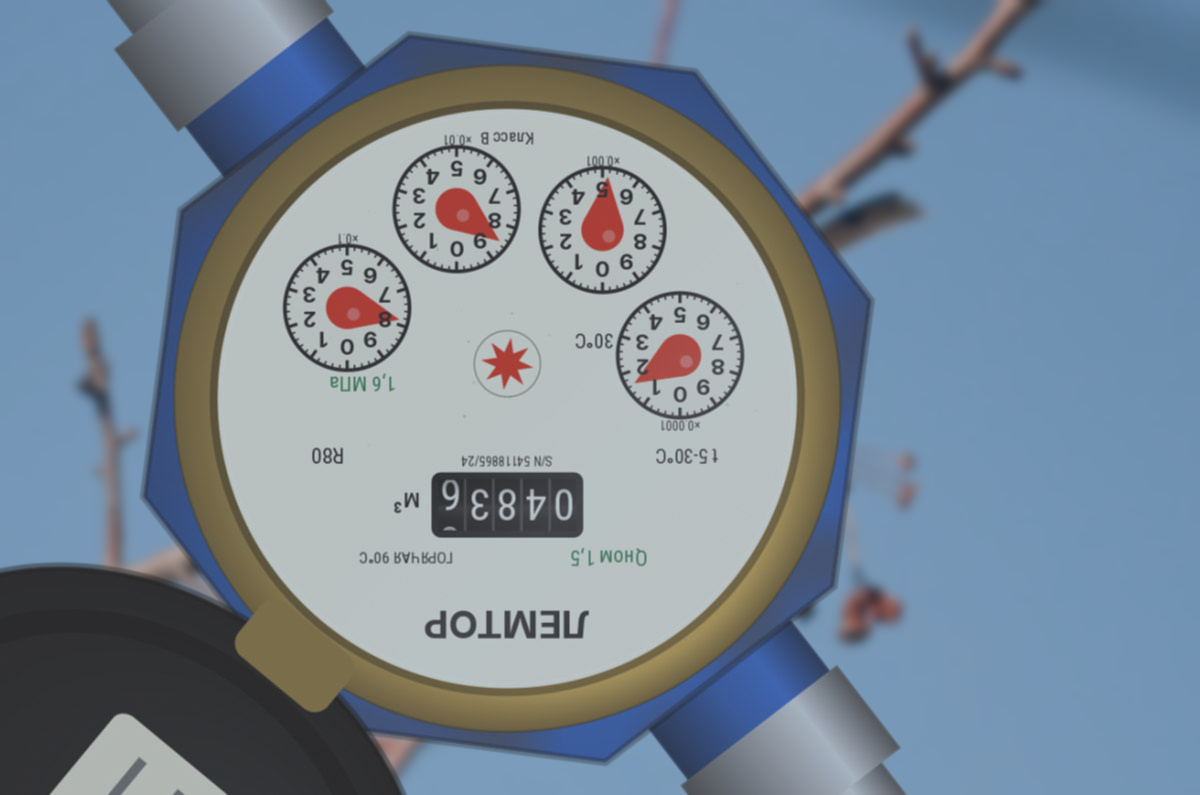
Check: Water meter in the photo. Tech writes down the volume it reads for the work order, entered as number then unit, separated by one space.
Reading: 4835.7851 m³
